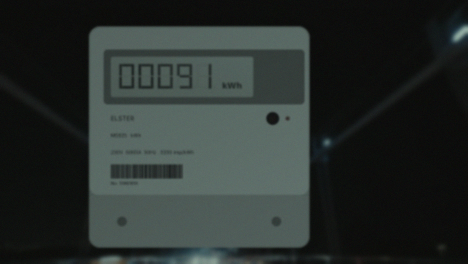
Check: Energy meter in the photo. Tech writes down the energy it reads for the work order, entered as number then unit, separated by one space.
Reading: 91 kWh
